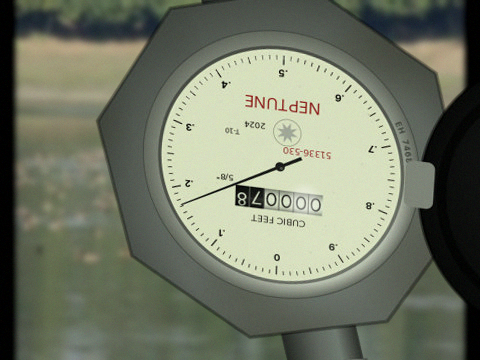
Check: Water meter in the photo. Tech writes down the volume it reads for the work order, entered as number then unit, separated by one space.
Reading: 78.17 ft³
